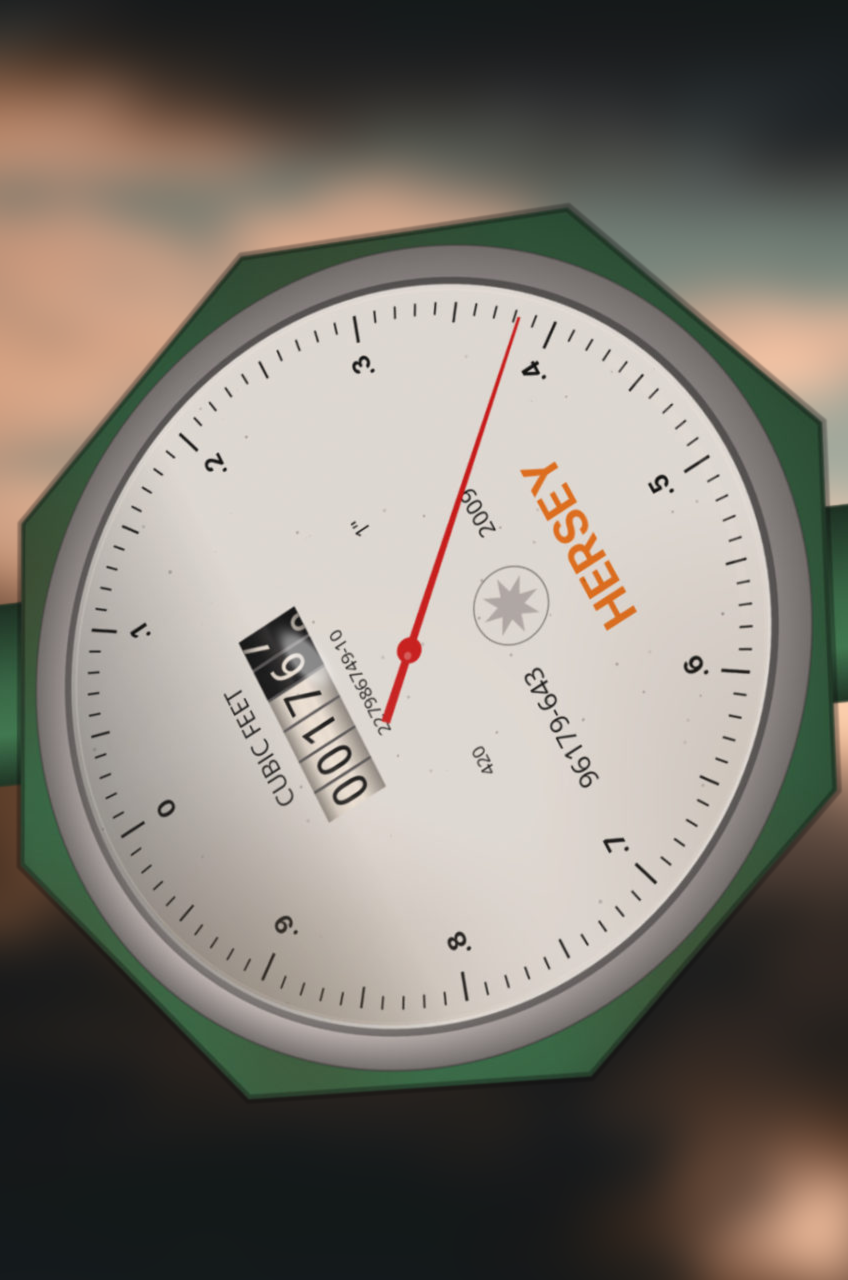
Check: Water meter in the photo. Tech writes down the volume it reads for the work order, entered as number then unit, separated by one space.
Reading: 1767.38 ft³
